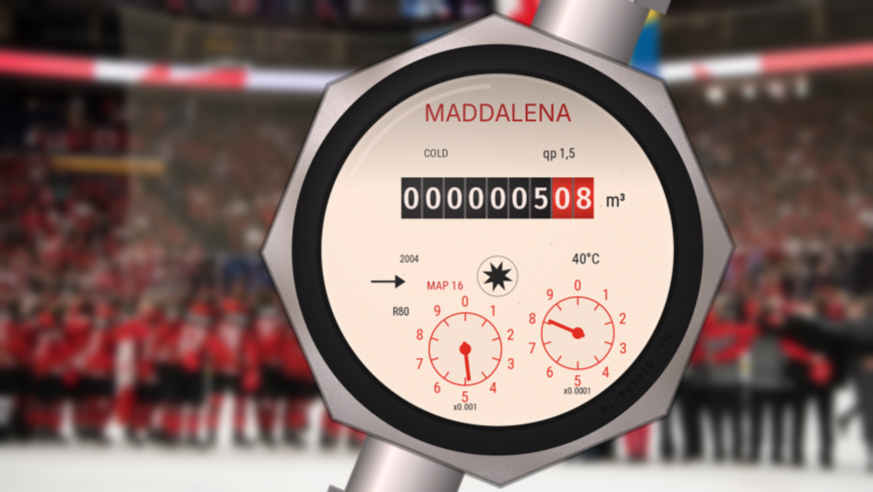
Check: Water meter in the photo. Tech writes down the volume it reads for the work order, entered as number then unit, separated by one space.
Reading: 5.0848 m³
